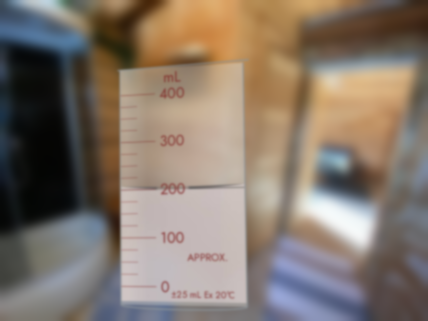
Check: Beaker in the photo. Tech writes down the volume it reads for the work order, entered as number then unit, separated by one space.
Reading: 200 mL
